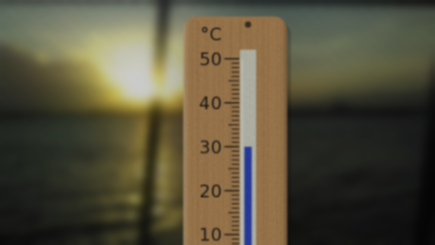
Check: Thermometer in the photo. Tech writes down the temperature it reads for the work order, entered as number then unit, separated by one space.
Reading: 30 °C
